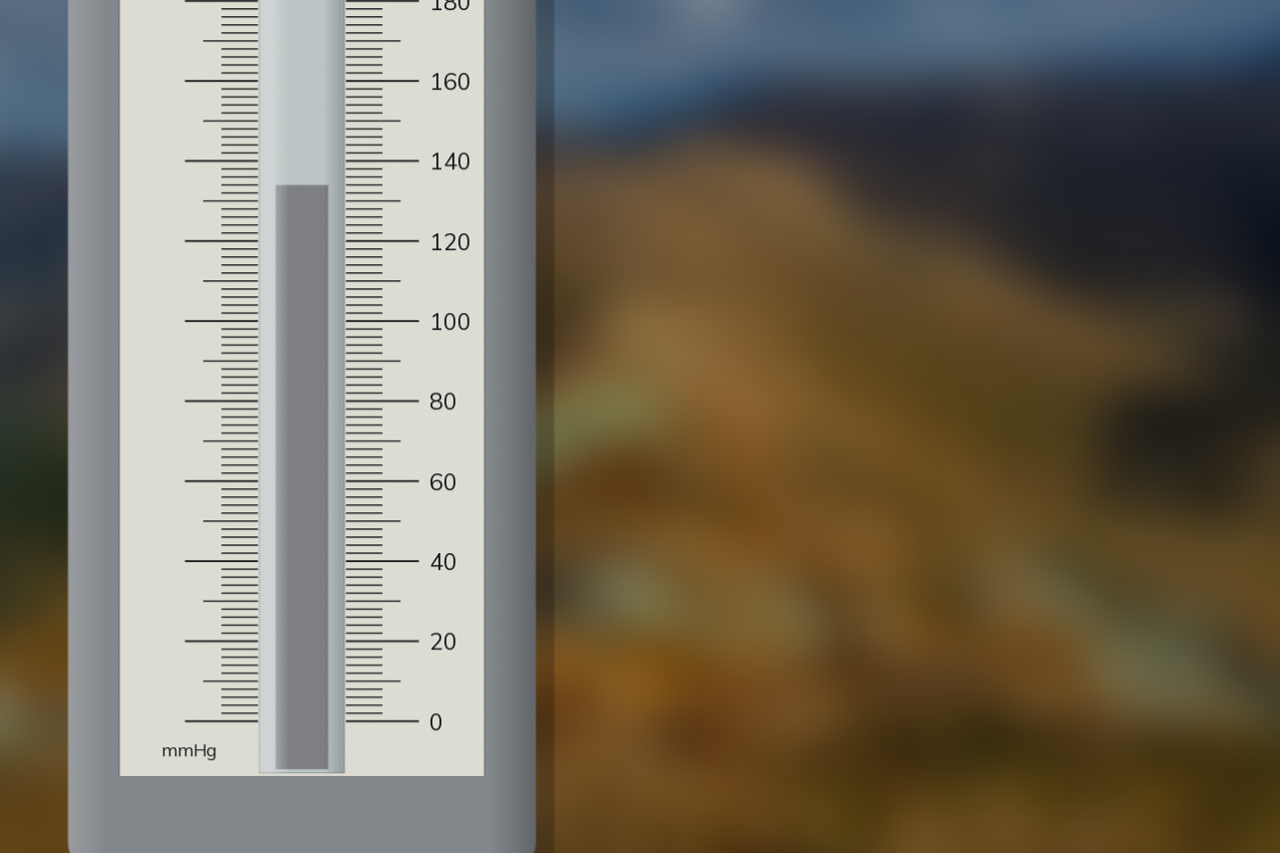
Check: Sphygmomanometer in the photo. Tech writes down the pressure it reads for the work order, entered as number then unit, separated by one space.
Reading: 134 mmHg
